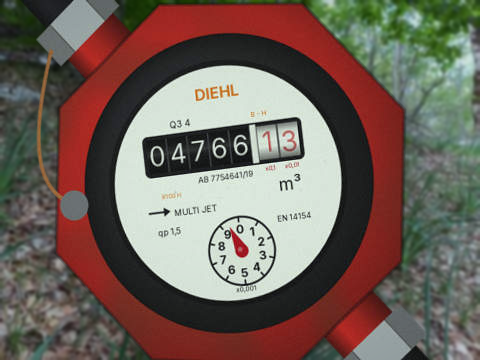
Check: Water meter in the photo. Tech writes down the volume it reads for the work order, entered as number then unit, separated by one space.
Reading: 4766.129 m³
